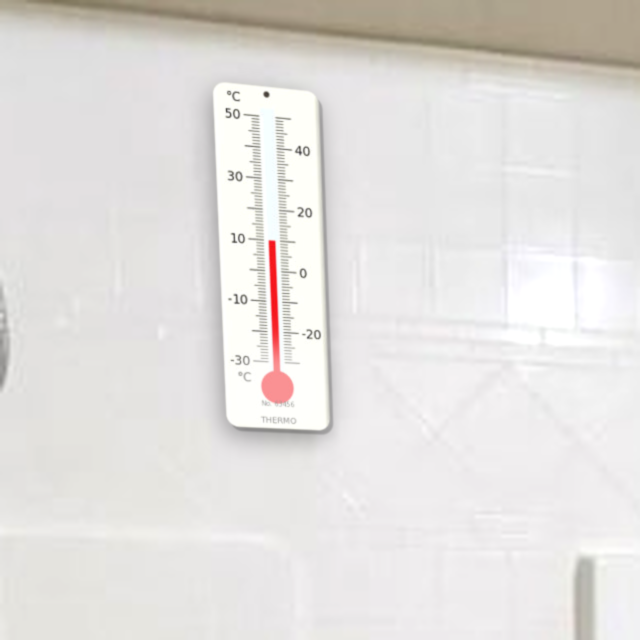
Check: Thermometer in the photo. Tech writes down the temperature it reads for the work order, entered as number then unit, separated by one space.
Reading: 10 °C
